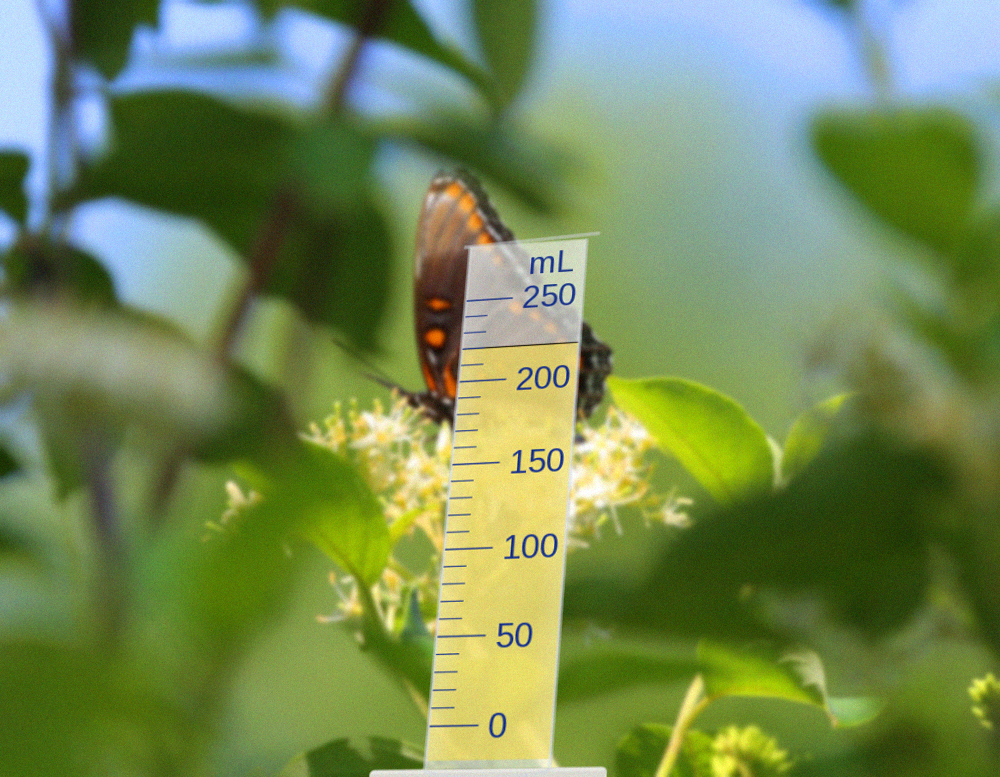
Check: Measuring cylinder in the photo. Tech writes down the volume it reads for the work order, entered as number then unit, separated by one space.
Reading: 220 mL
